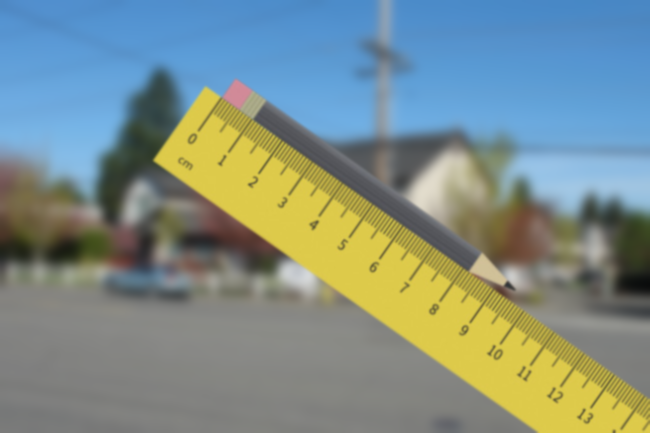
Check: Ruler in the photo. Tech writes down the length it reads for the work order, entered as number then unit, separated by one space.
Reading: 9.5 cm
